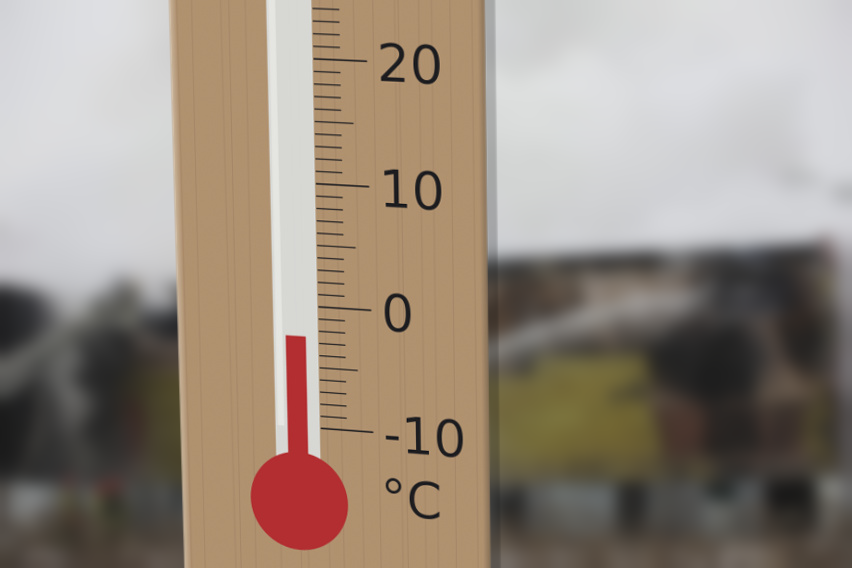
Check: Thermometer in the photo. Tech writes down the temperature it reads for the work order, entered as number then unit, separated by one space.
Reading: -2.5 °C
